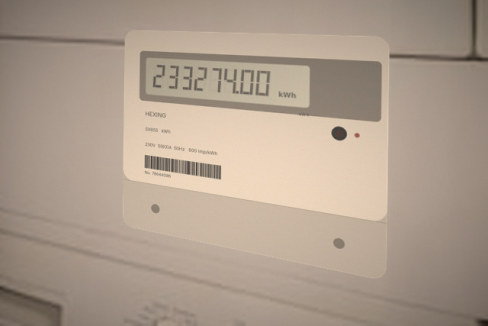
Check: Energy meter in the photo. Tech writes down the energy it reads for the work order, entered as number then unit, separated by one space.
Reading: 233274.00 kWh
